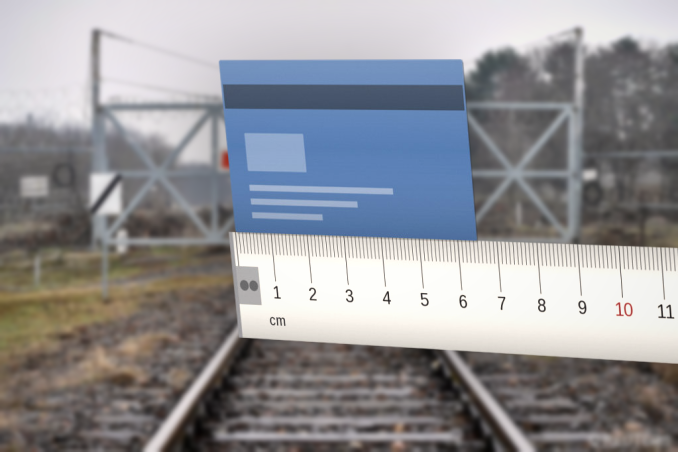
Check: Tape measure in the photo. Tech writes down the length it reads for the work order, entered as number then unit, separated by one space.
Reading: 6.5 cm
